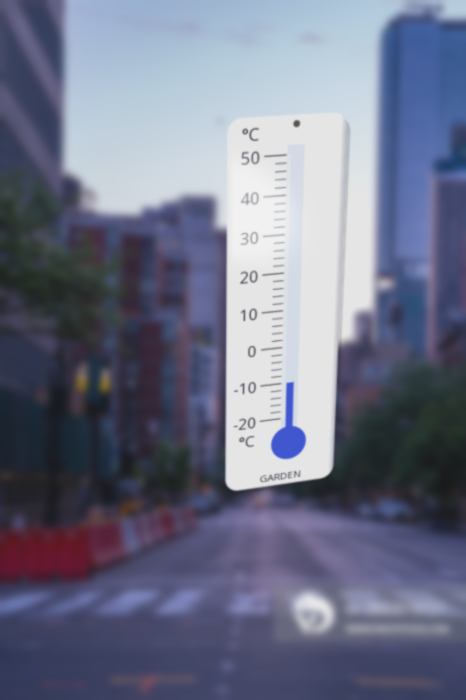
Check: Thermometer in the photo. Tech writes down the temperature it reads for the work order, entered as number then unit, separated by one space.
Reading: -10 °C
